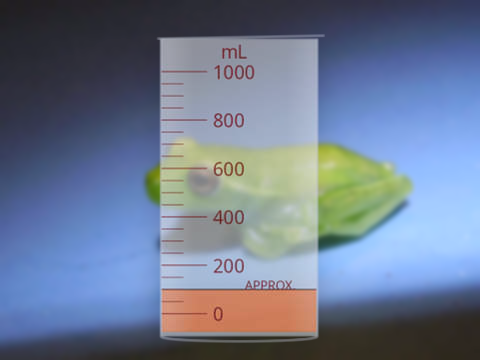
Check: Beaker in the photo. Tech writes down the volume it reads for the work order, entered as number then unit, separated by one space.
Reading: 100 mL
